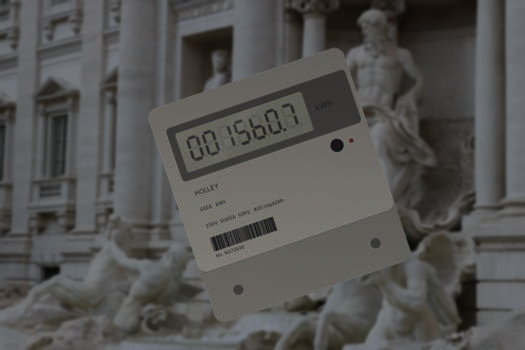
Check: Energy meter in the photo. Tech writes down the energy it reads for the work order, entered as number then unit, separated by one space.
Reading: 1560.7 kWh
